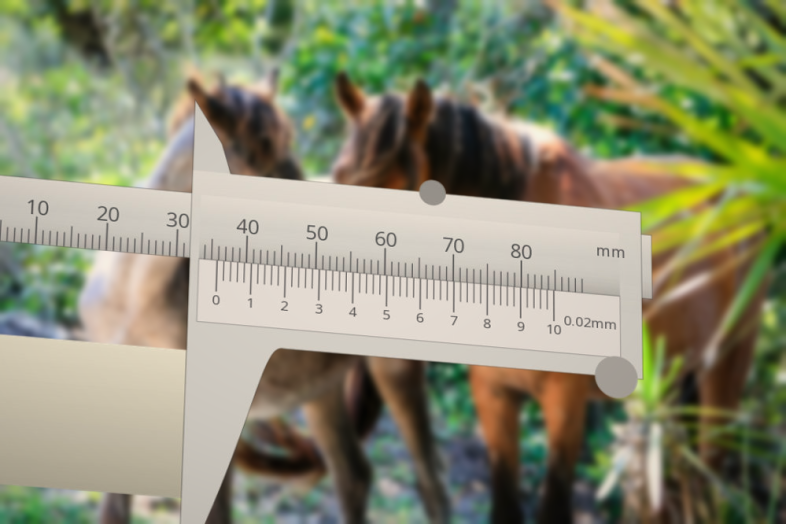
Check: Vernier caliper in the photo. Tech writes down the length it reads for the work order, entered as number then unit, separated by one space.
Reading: 35.8 mm
